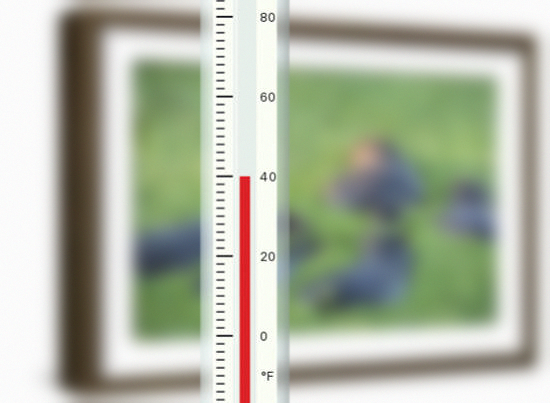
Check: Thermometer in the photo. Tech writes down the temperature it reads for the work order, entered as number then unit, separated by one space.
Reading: 40 °F
